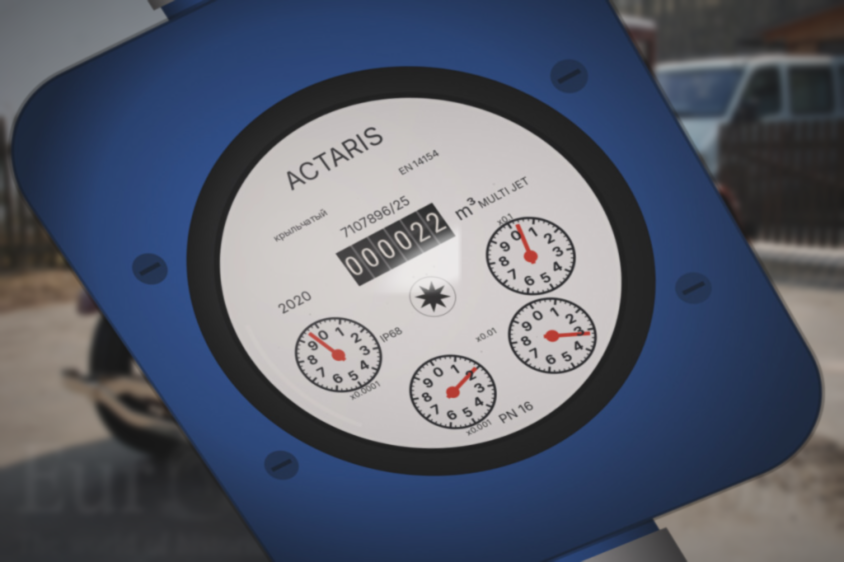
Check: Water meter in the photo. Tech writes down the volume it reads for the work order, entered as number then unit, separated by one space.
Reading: 22.0319 m³
